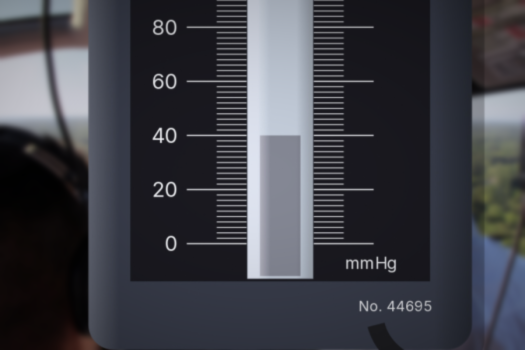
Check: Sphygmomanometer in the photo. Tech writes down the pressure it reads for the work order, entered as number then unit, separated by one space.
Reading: 40 mmHg
